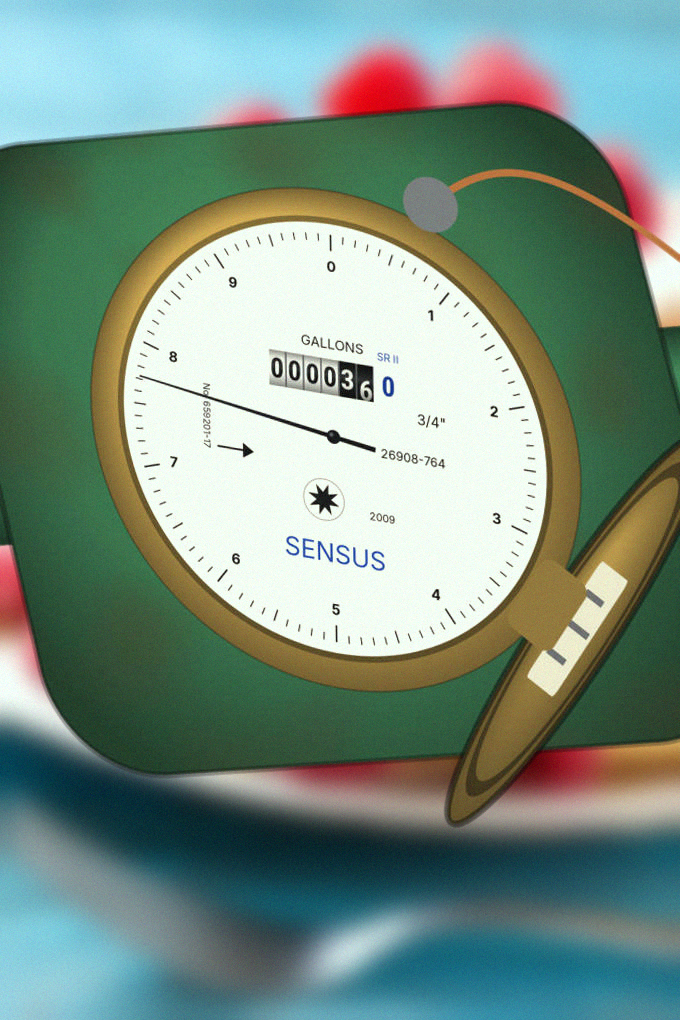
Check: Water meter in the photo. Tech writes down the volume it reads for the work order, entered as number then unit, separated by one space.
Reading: 357.7 gal
